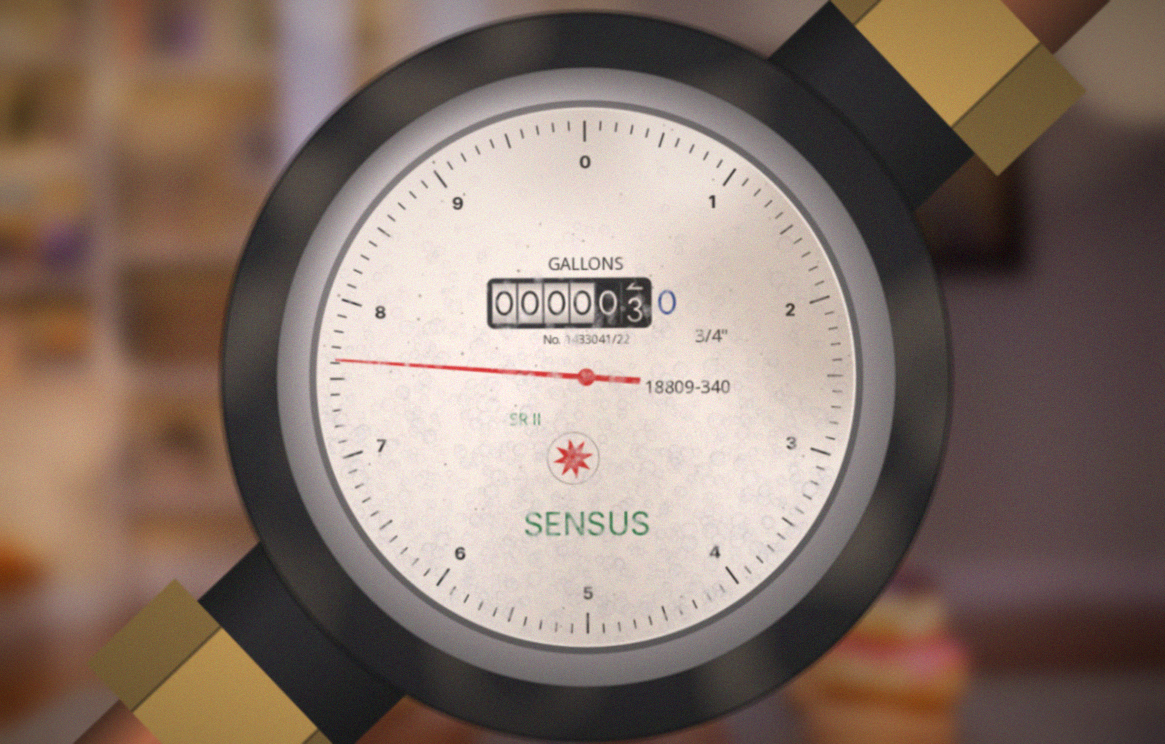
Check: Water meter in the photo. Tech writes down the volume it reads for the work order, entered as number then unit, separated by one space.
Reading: 27.6 gal
